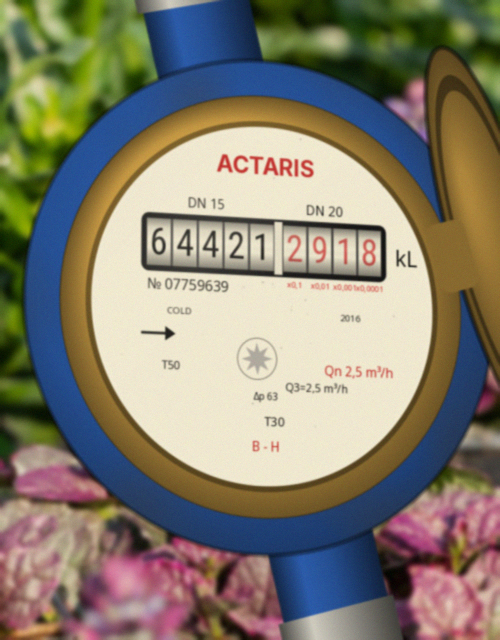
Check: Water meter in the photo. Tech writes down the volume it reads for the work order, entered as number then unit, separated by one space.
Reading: 64421.2918 kL
